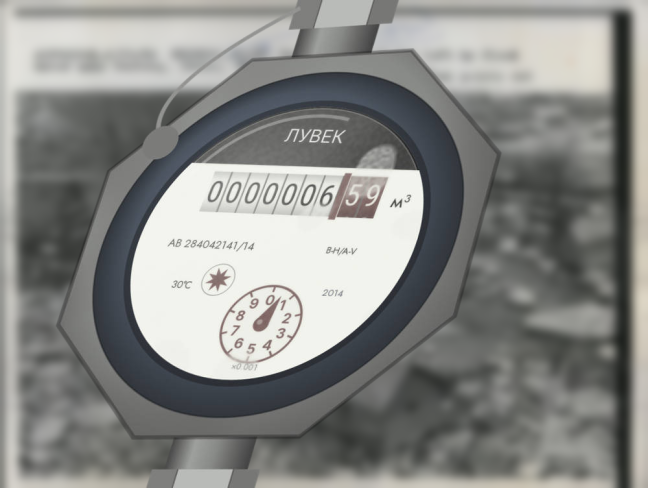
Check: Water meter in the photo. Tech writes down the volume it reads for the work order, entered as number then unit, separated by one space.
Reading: 6.590 m³
